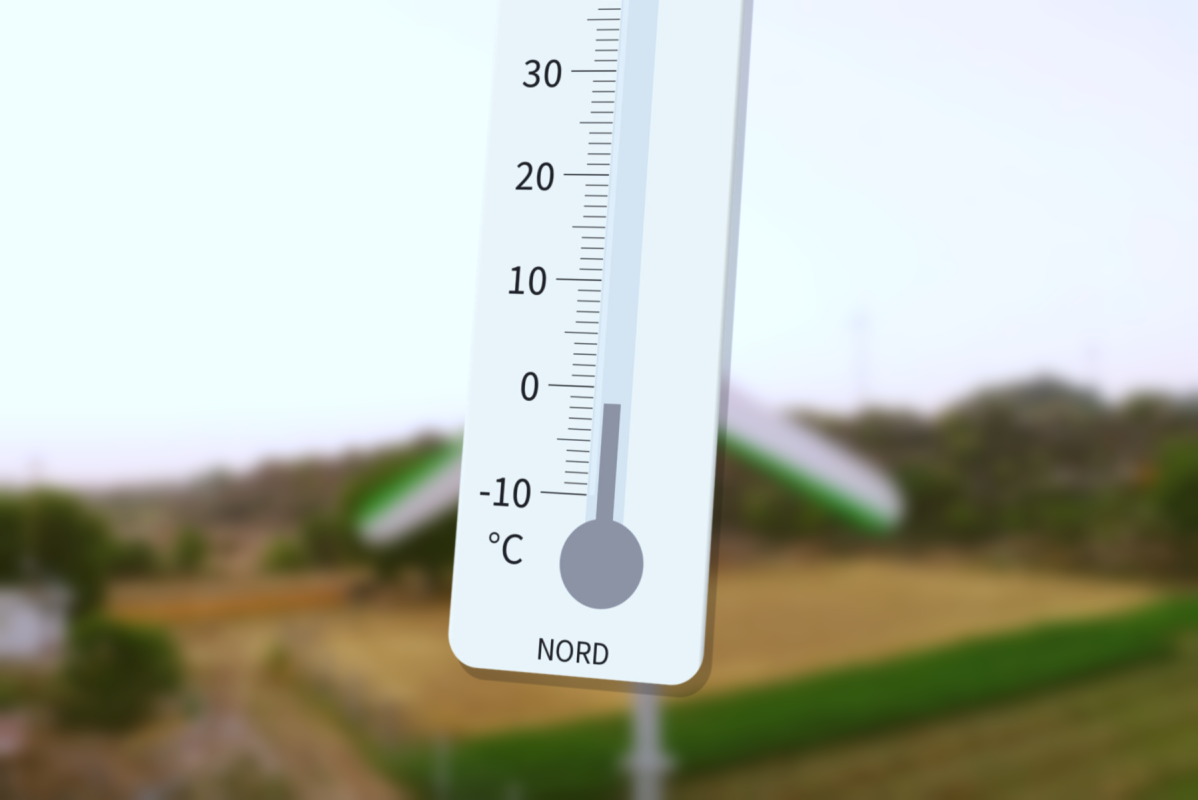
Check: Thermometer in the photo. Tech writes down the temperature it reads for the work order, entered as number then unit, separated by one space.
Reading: -1.5 °C
